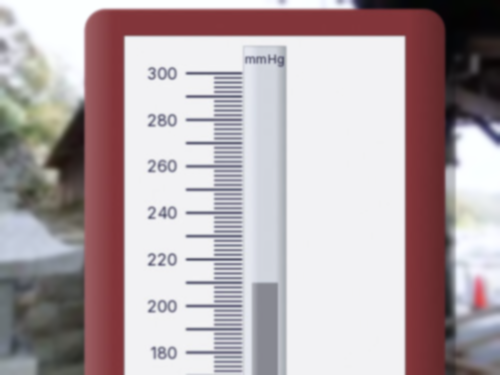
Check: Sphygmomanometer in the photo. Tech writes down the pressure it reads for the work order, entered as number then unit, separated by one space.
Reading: 210 mmHg
